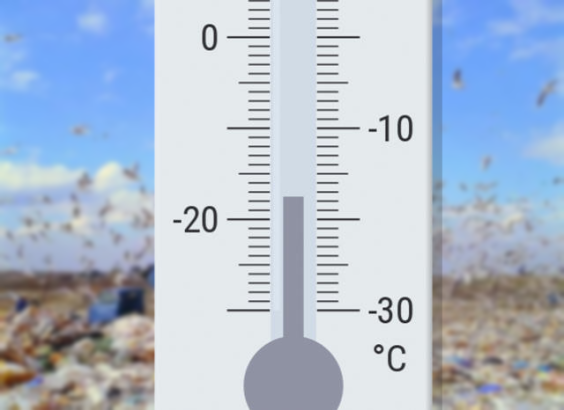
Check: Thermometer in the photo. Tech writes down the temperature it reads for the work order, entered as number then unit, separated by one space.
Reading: -17.5 °C
